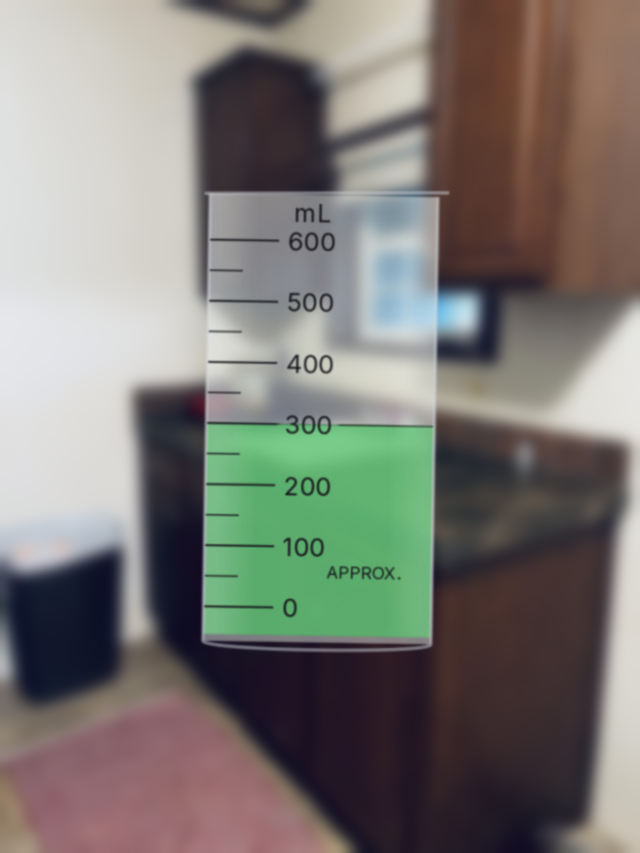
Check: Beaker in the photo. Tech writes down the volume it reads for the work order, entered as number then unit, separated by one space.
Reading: 300 mL
